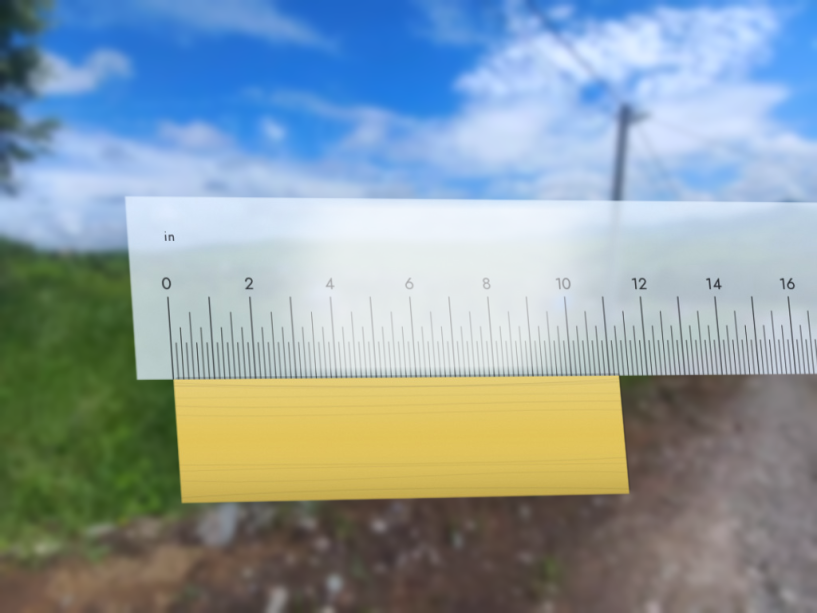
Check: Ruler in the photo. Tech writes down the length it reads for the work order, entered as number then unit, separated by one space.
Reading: 11.25 in
